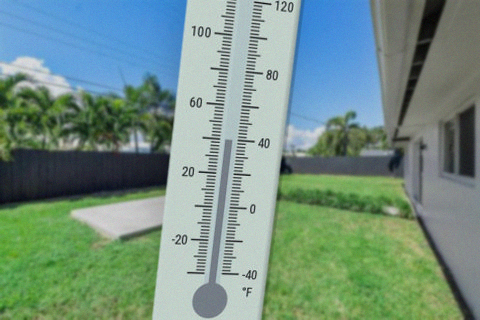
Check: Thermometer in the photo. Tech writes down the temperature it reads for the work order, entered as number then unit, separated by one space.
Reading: 40 °F
